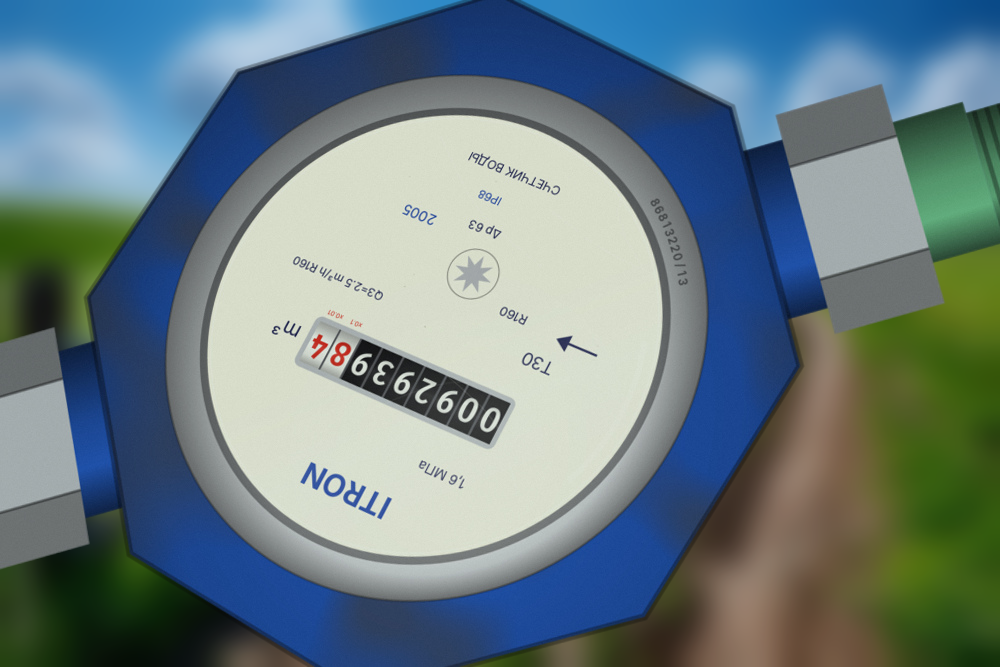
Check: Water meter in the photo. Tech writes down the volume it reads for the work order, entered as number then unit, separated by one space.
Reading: 92939.84 m³
